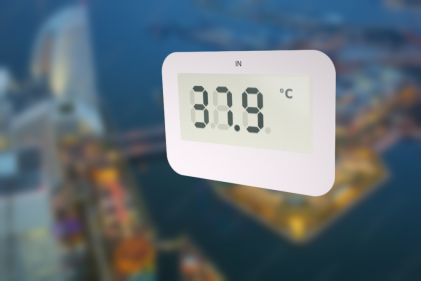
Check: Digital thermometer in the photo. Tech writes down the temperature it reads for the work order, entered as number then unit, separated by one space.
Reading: 37.9 °C
